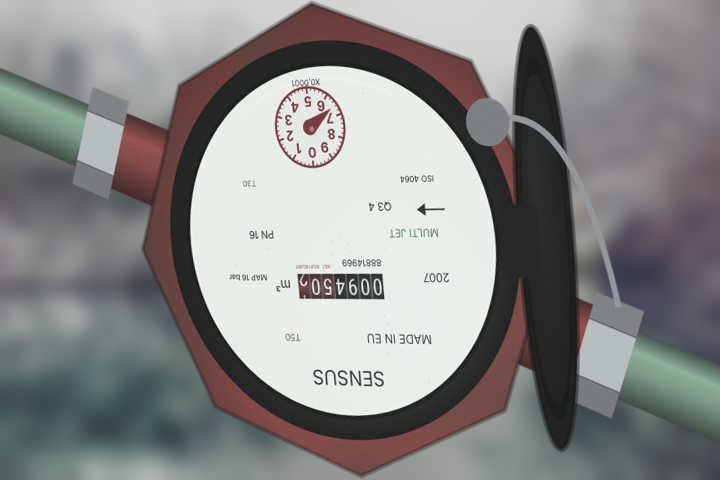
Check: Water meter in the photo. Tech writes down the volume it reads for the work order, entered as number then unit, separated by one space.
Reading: 94.5016 m³
